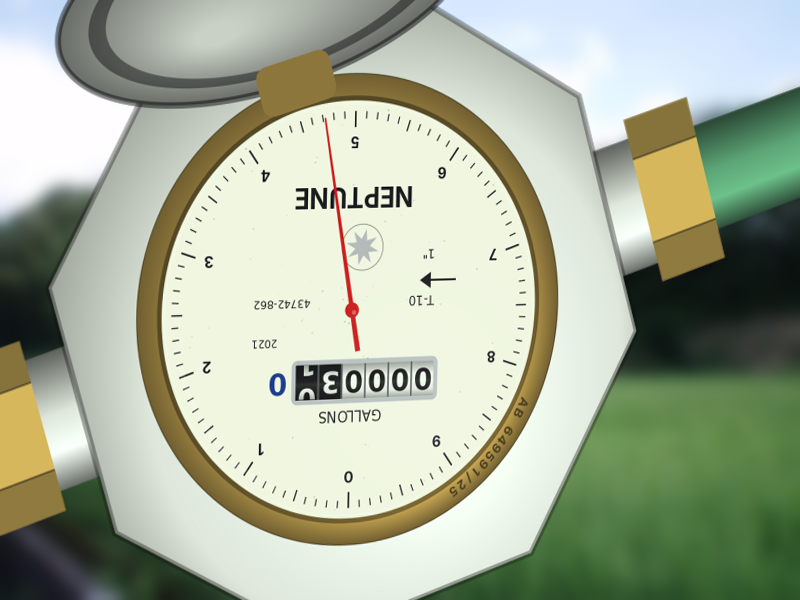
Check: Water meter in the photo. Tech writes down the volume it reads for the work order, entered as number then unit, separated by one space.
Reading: 304.7 gal
